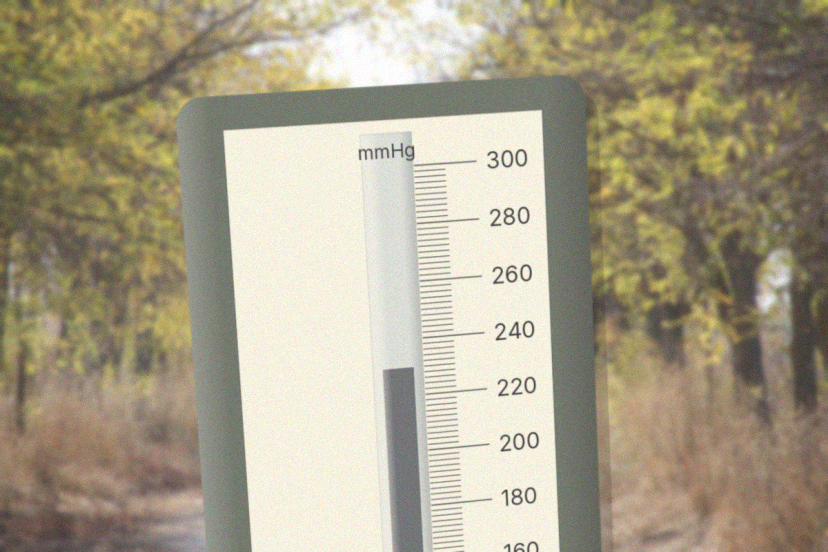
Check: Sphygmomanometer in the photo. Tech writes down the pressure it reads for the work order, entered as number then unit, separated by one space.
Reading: 230 mmHg
